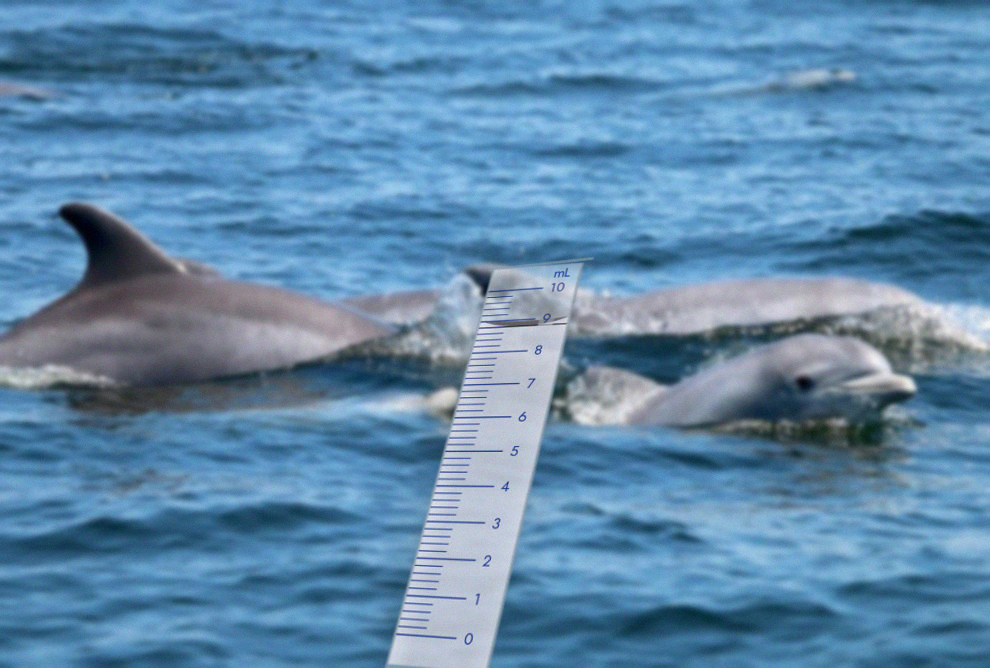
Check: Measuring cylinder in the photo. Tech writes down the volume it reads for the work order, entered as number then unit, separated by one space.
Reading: 8.8 mL
